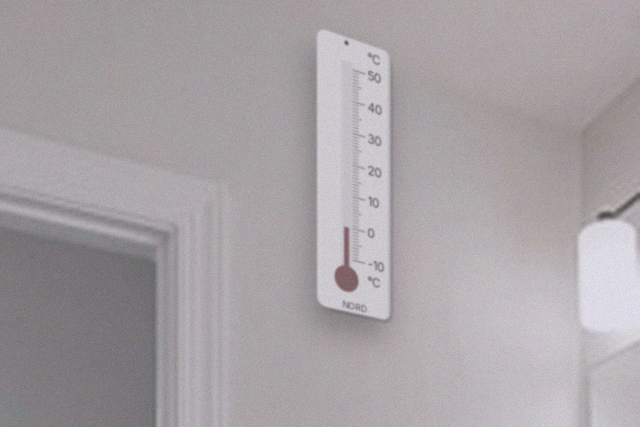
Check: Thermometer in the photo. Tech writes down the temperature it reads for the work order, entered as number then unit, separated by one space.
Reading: 0 °C
